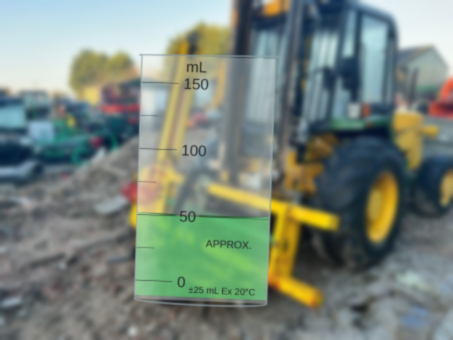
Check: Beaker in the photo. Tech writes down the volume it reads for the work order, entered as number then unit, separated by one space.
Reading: 50 mL
